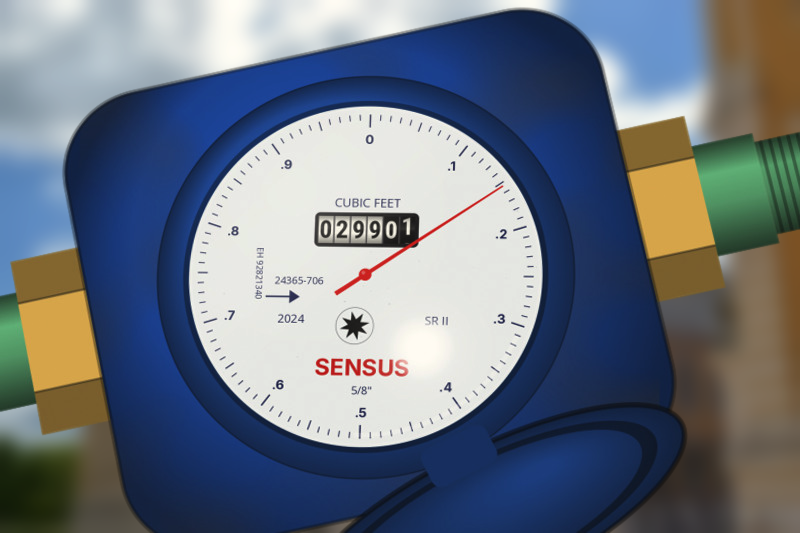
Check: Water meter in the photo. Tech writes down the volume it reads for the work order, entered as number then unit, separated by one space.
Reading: 29901.15 ft³
